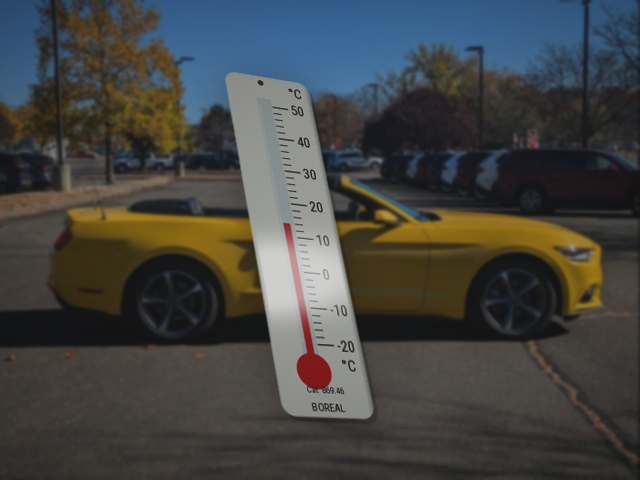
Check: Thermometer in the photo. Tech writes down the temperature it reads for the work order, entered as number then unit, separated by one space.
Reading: 14 °C
